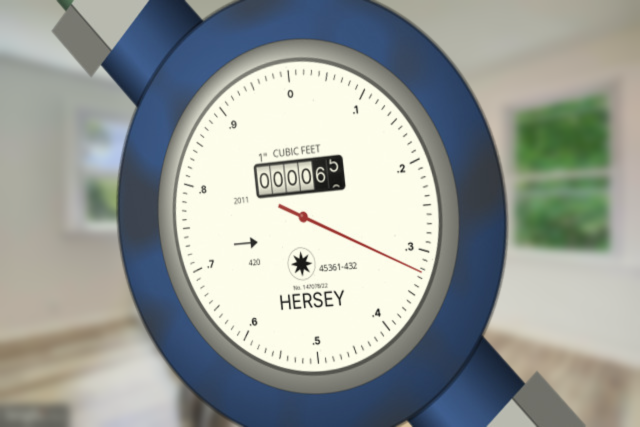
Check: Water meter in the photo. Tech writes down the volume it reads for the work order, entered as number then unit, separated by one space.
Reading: 65.32 ft³
